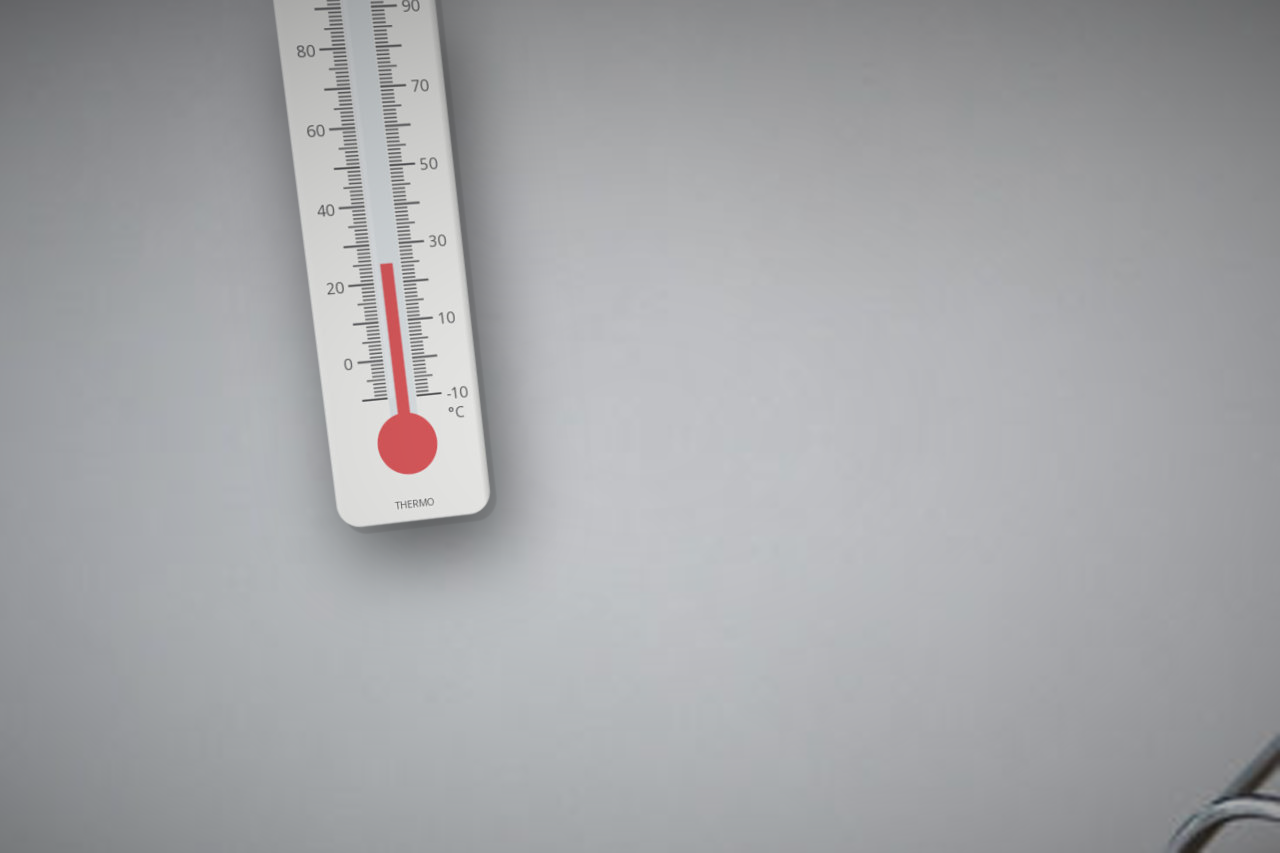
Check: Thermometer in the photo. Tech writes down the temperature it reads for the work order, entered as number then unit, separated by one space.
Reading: 25 °C
